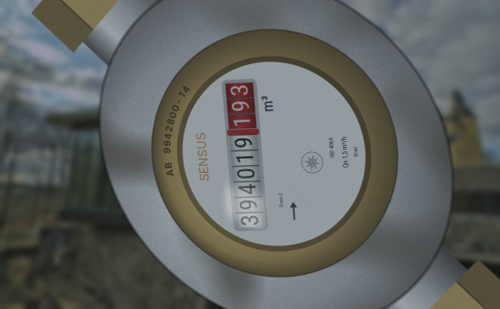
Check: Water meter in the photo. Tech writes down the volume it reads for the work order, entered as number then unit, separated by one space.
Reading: 394019.193 m³
